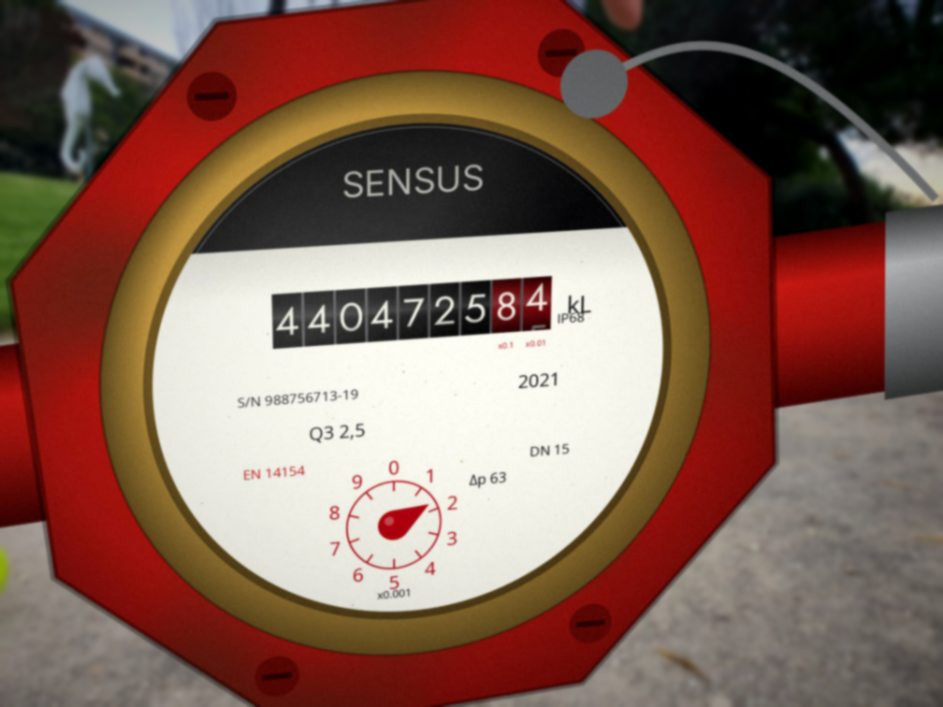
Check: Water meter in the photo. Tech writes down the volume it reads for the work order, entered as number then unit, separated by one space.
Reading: 4404725.841 kL
